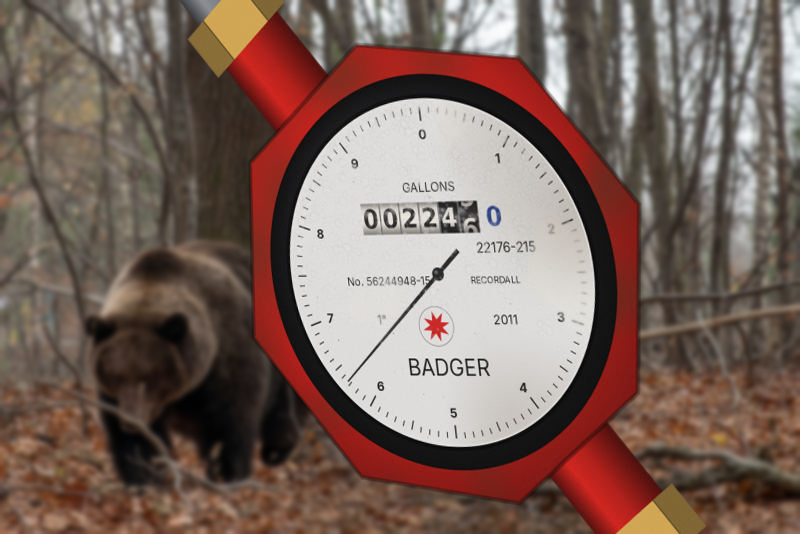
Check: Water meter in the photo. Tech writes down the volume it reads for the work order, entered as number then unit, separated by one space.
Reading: 22456.3 gal
